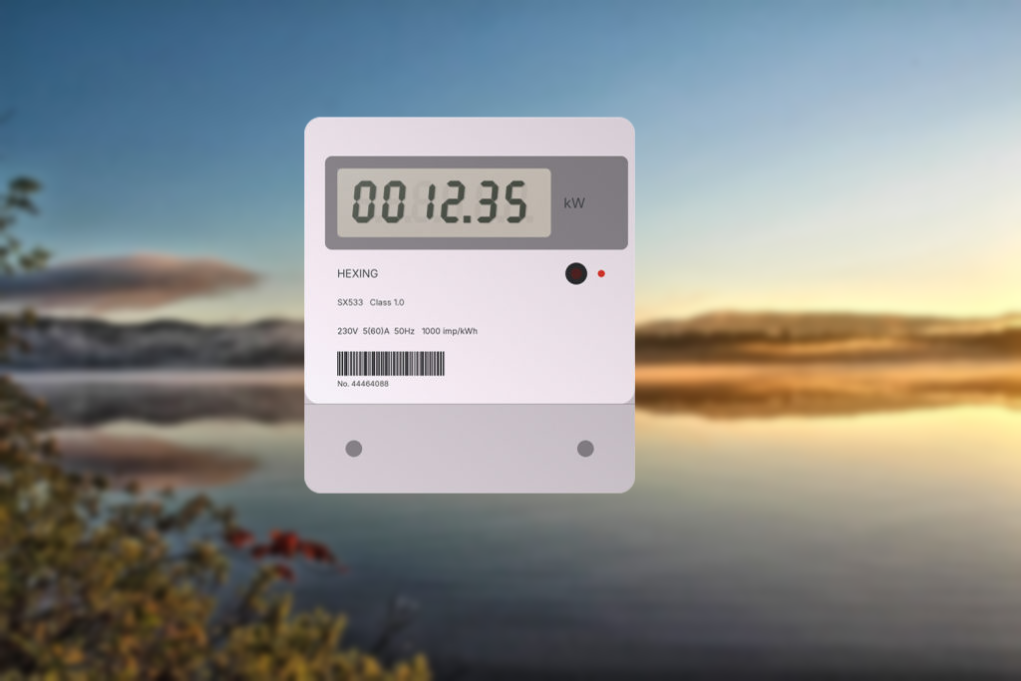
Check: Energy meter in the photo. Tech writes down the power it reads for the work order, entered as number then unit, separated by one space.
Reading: 12.35 kW
